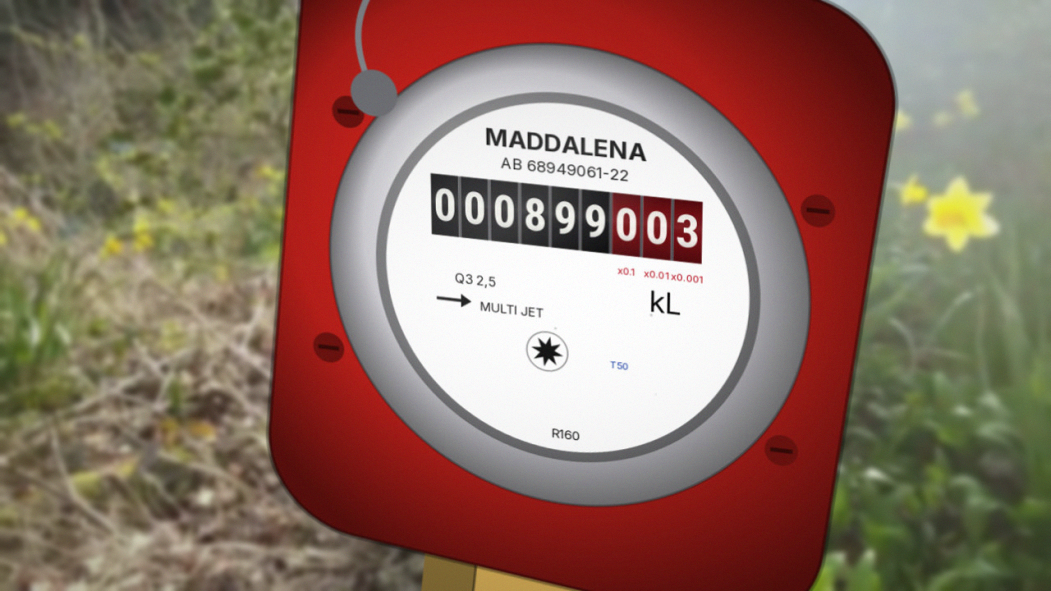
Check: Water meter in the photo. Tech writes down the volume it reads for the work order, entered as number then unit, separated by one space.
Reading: 899.003 kL
